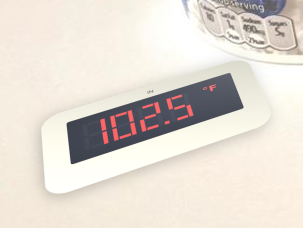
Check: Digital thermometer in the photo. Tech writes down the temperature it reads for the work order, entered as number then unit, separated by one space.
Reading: 102.5 °F
